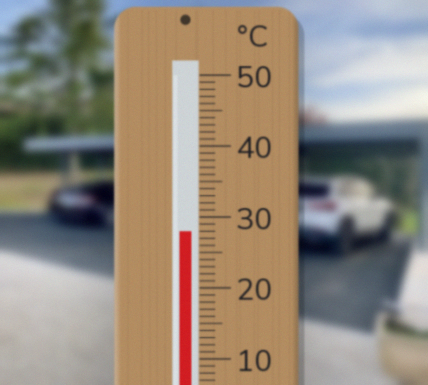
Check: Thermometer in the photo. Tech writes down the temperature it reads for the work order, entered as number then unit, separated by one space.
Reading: 28 °C
